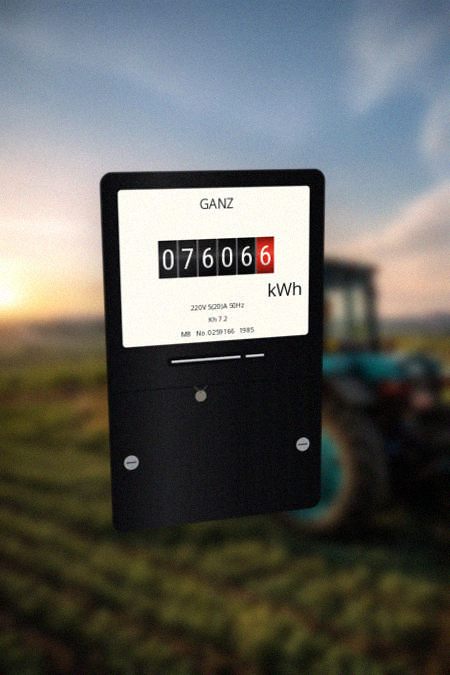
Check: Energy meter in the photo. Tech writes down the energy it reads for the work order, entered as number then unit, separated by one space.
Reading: 7606.6 kWh
